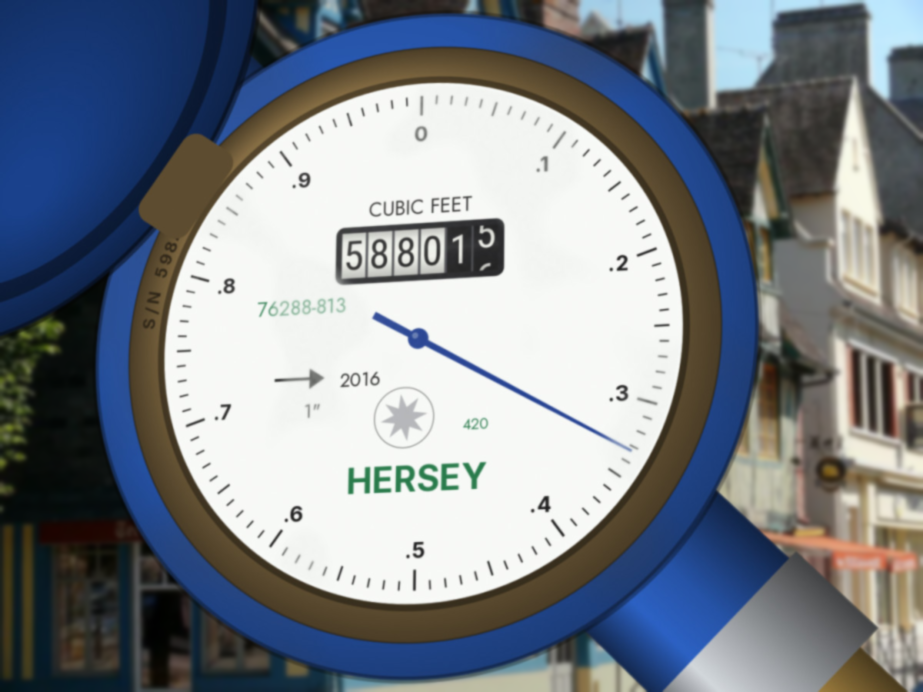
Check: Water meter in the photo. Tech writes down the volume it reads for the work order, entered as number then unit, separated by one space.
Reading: 588015.33 ft³
